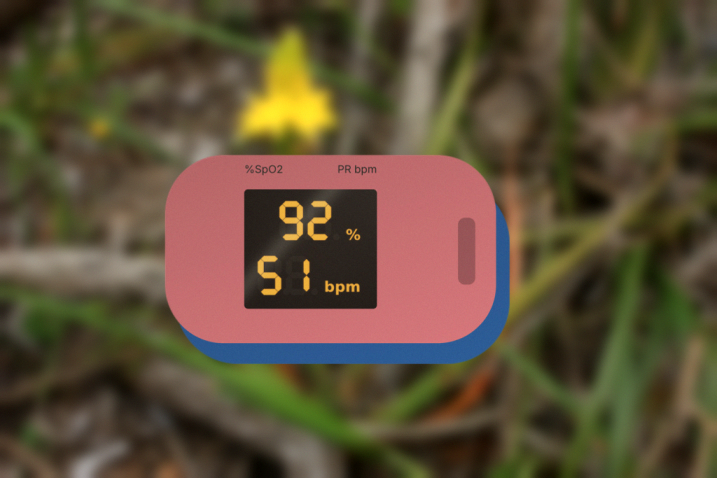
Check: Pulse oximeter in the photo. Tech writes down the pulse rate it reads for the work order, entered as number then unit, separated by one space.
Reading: 51 bpm
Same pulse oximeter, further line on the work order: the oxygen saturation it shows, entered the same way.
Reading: 92 %
